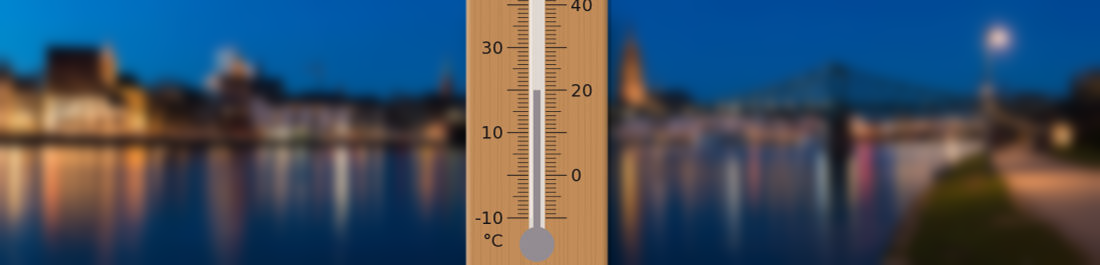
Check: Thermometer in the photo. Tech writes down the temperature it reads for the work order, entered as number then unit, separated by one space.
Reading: 20 °C
